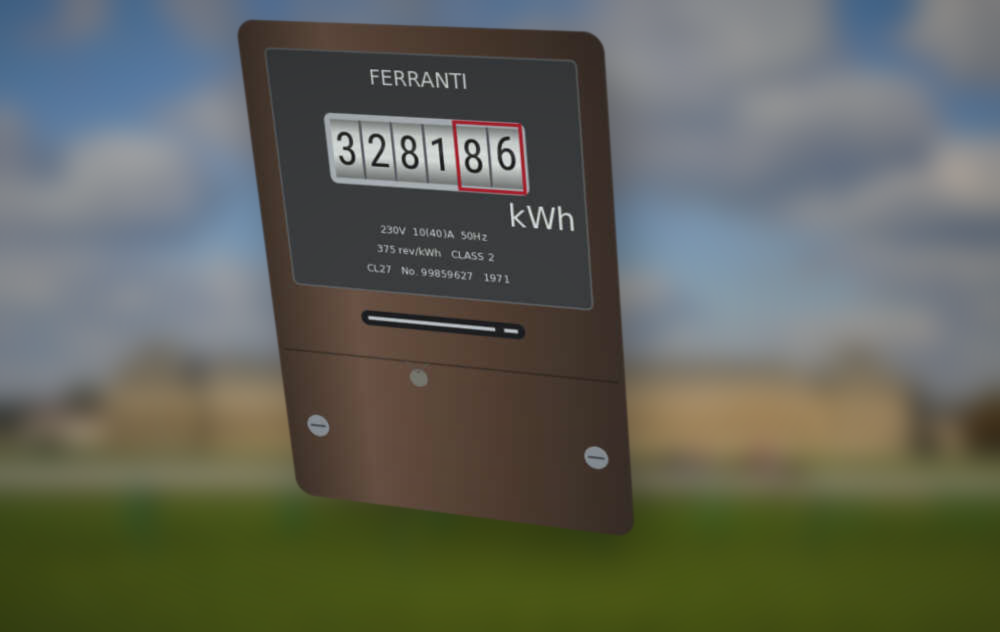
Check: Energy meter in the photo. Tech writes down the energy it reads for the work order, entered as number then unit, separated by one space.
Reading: 3281.86 kWh
